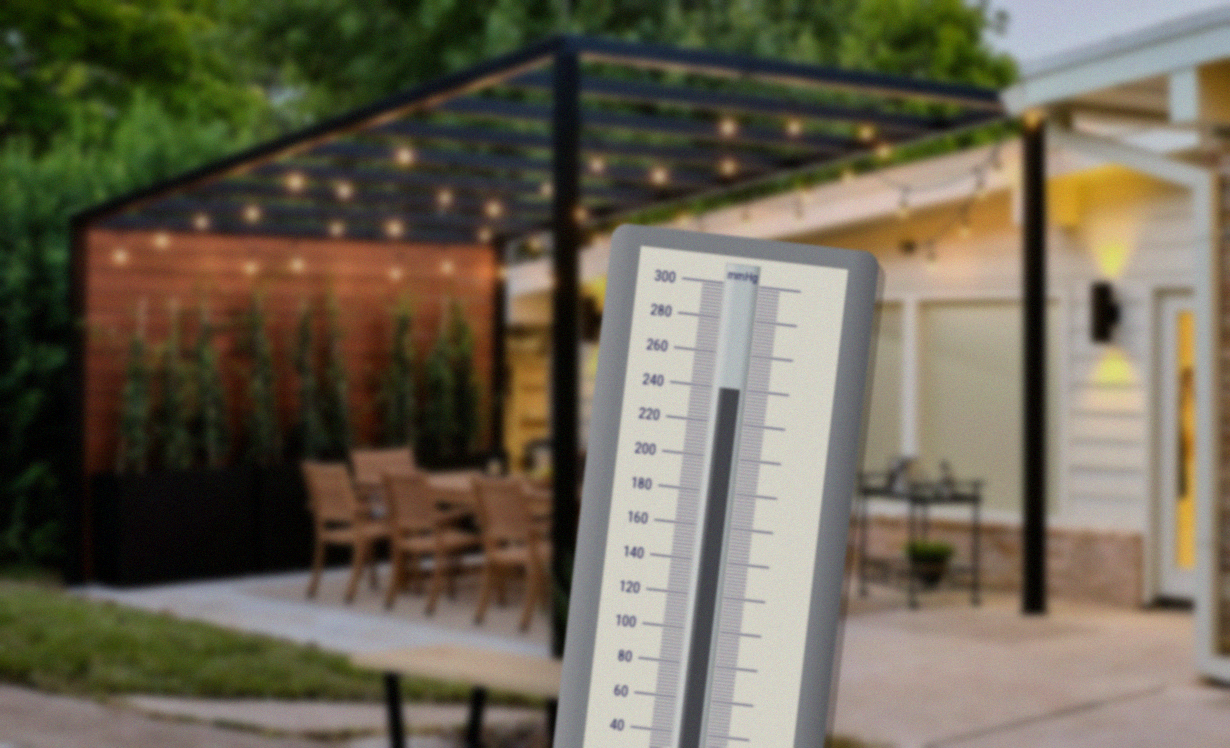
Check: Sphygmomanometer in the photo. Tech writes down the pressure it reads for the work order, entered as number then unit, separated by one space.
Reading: 240 mmHg
